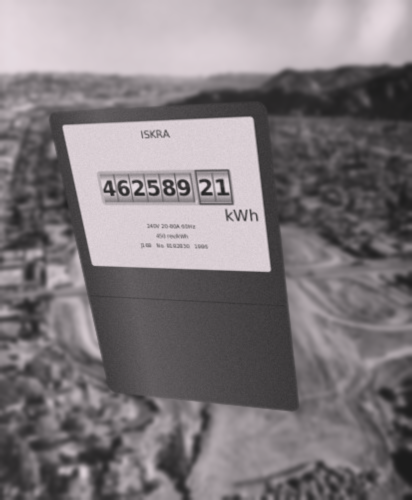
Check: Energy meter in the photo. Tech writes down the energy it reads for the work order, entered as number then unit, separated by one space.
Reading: 462589.21 kWh
